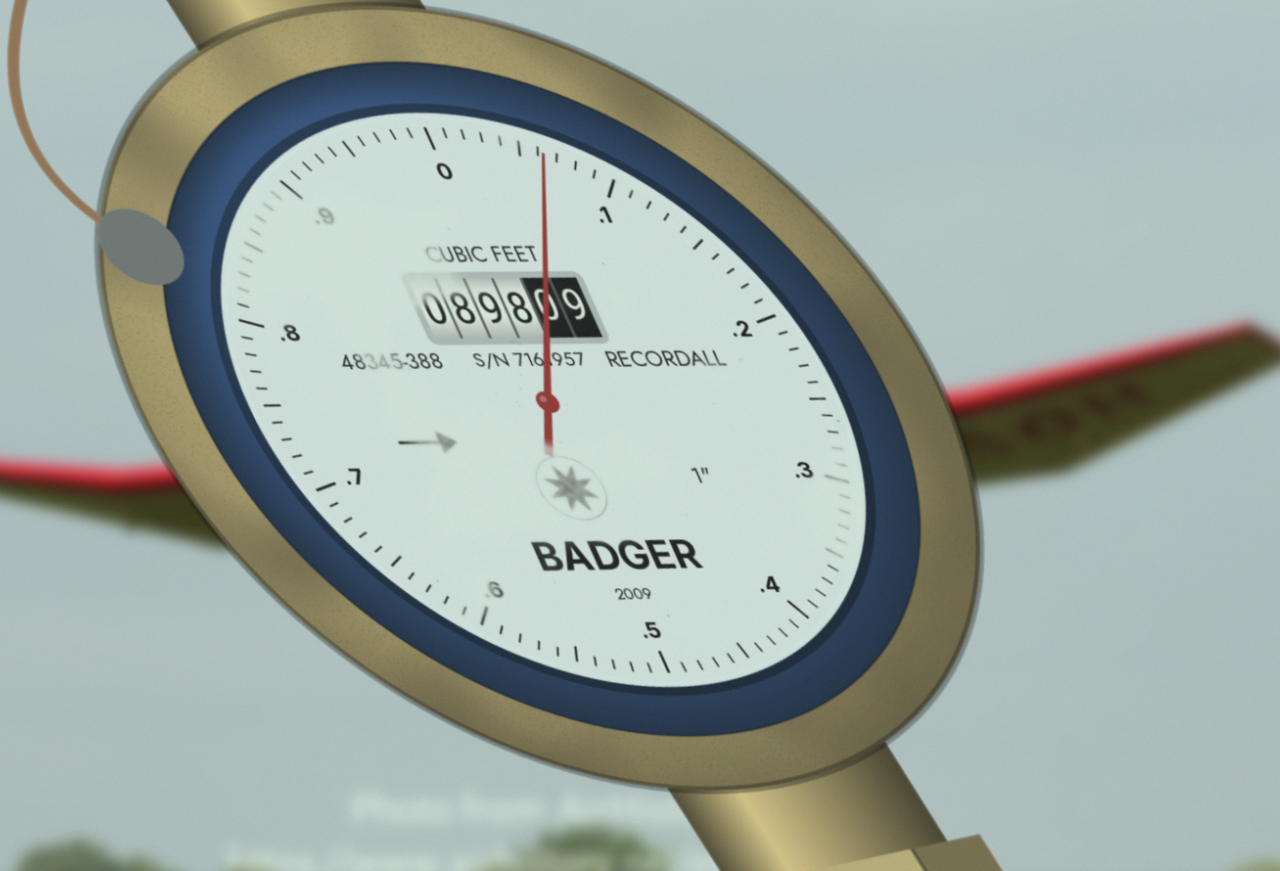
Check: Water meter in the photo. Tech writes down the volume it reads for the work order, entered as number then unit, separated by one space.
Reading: 89809.06 ft³
